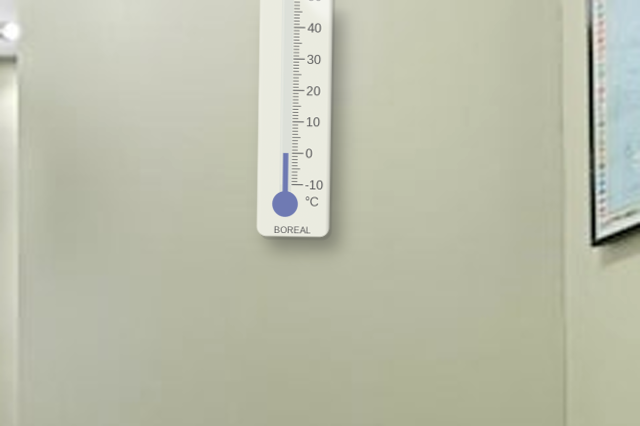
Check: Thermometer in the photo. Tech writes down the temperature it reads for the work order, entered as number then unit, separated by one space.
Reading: 0 °C
